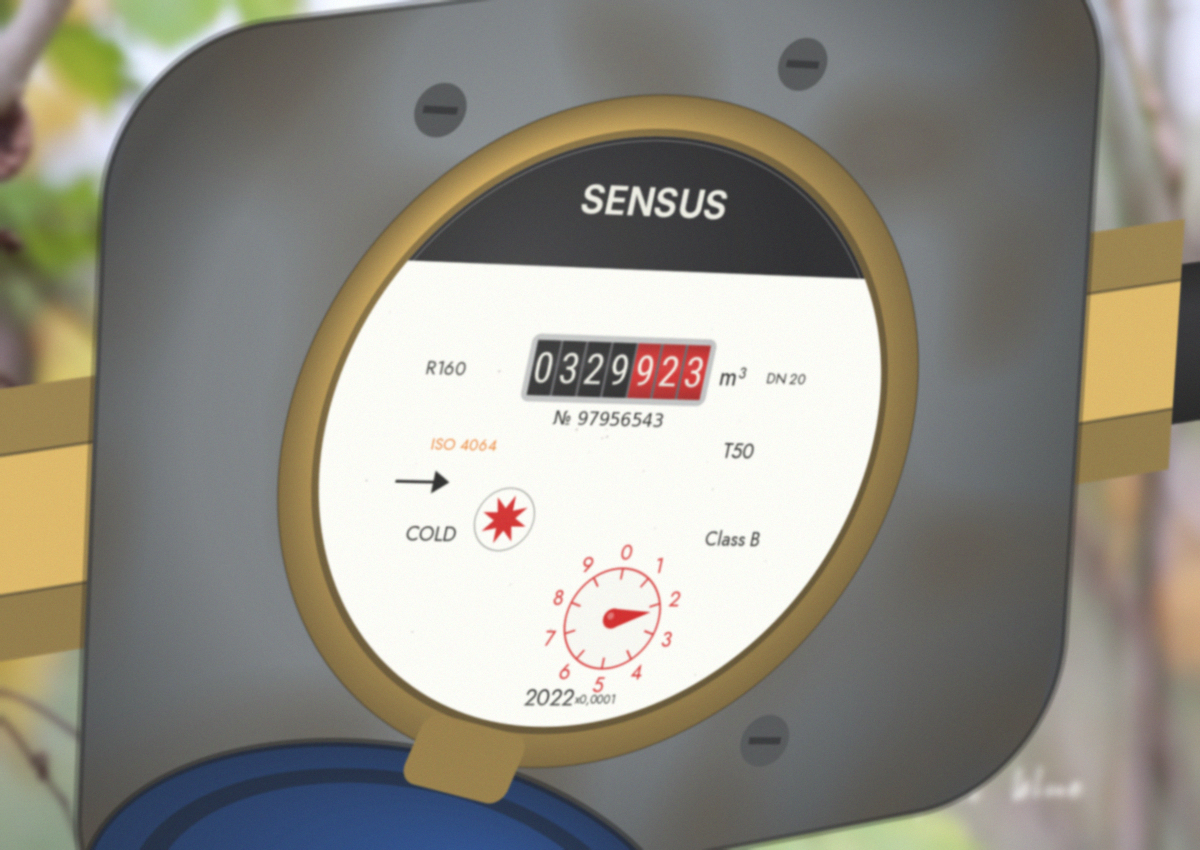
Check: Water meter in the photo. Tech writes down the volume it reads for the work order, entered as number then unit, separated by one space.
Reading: 329.9232 m³
